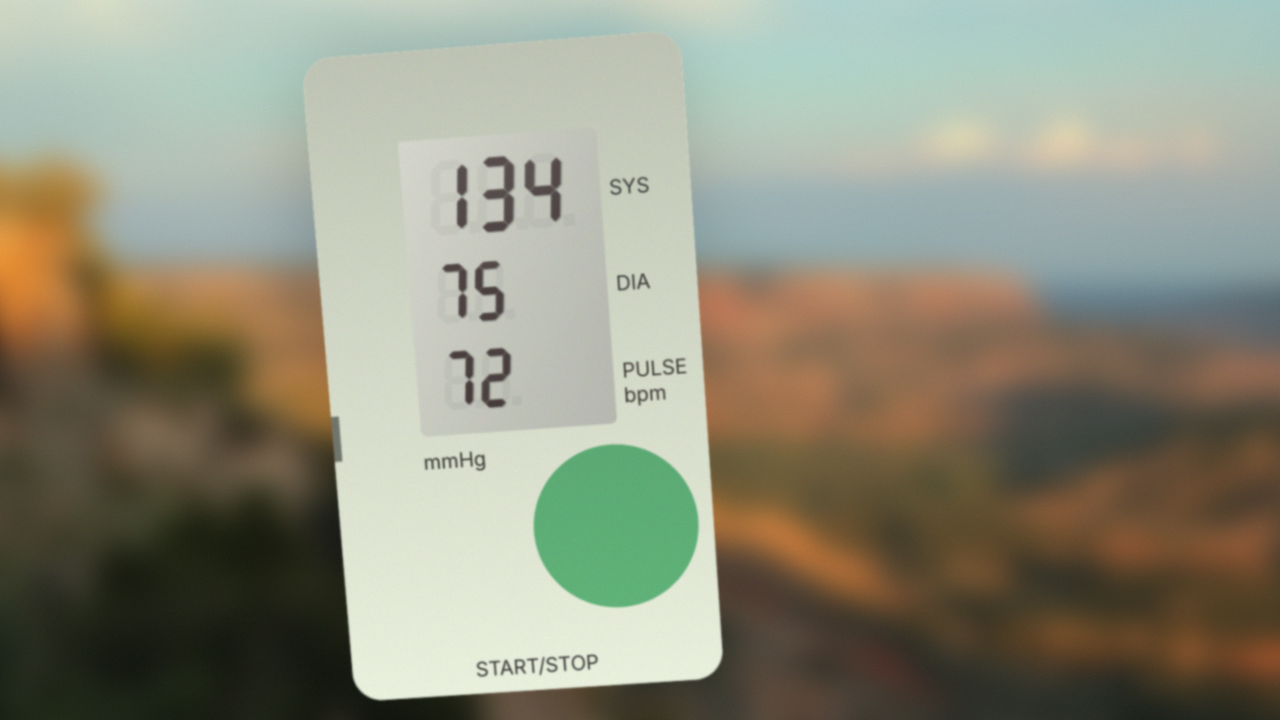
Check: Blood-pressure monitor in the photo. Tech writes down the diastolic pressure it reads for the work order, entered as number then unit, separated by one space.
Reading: 75 mmHg
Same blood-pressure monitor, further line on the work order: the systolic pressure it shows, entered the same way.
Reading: 134 mmHg
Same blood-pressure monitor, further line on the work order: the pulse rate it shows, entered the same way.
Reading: 72 bpm
